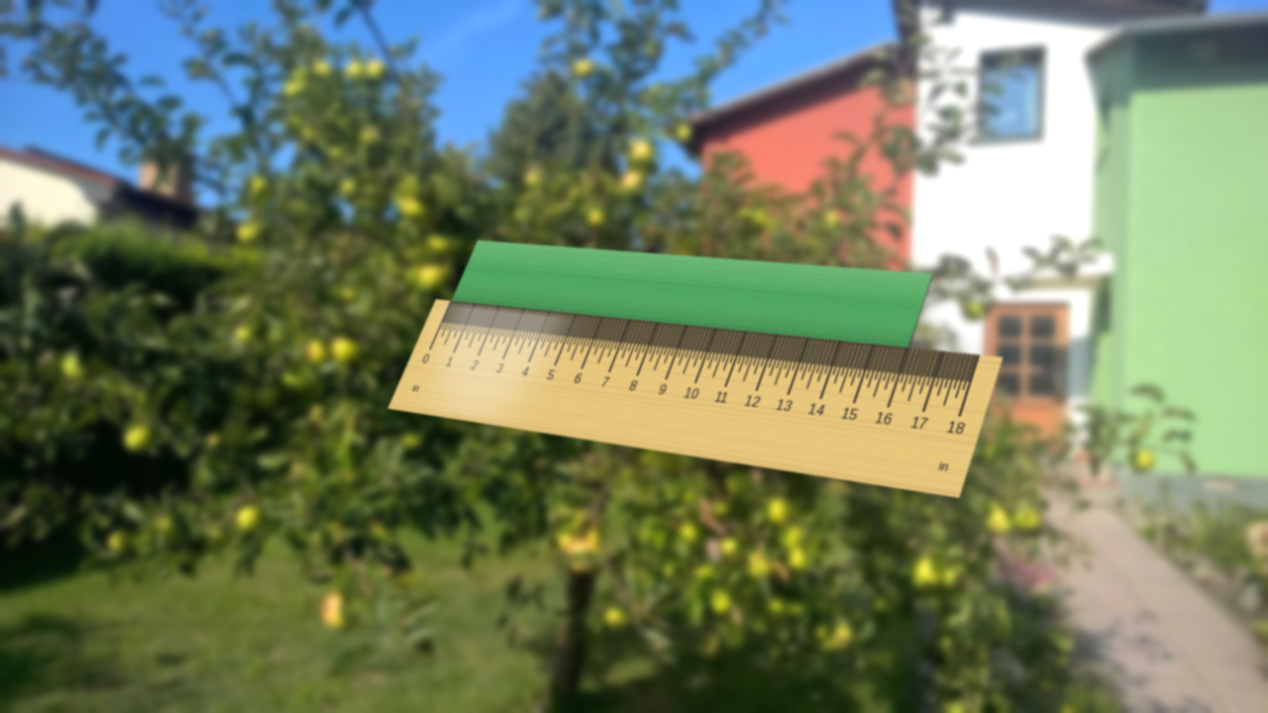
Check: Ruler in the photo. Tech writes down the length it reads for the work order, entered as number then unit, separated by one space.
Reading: 16 in
